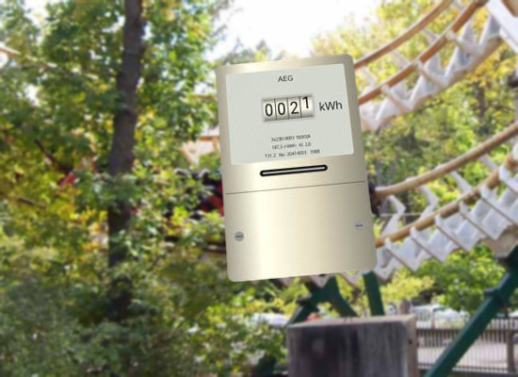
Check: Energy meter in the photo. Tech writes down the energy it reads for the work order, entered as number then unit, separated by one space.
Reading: 21 kWh
